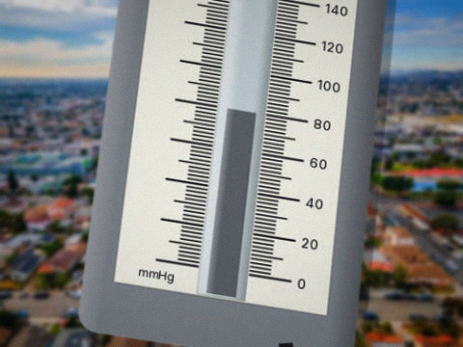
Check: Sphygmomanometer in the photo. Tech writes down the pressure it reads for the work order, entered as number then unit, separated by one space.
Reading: 80 mmHg
